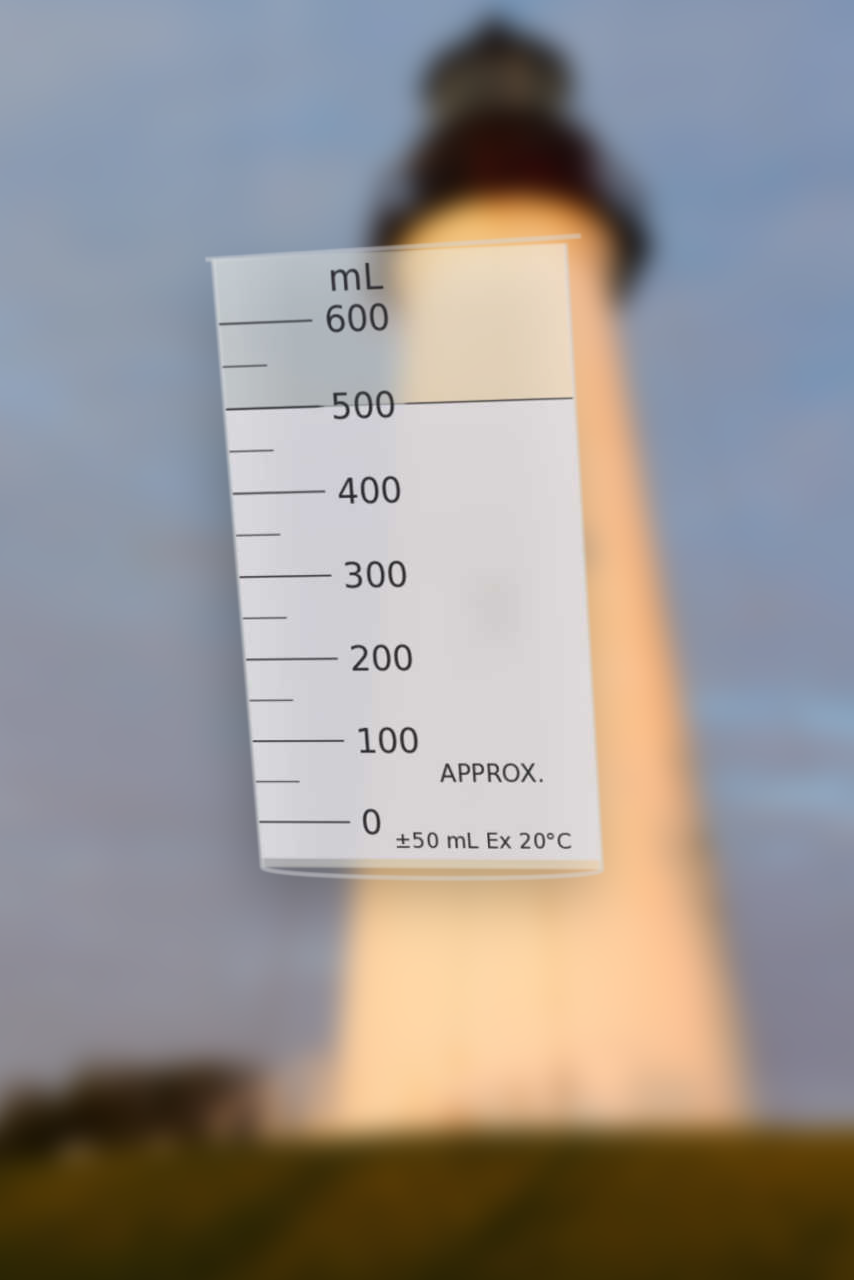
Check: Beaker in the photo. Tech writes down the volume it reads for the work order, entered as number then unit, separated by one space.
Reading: 500 mL
